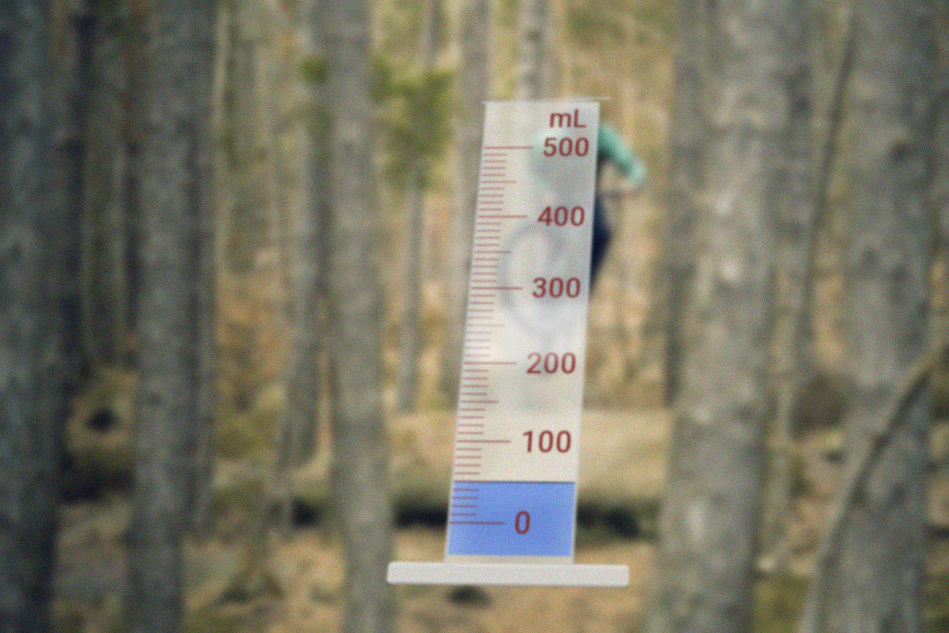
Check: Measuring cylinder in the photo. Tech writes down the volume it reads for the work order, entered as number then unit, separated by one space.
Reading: 50 mL
